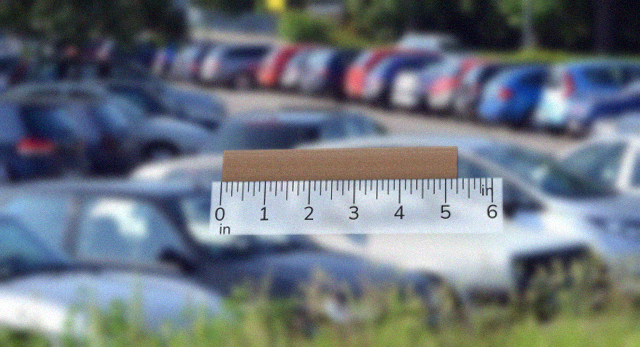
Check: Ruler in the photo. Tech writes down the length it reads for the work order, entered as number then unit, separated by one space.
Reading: 5.25 in
